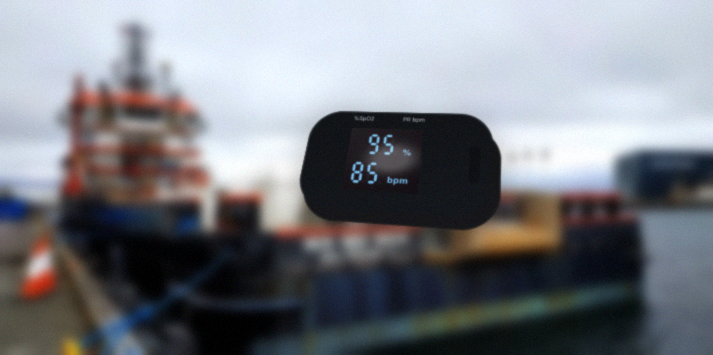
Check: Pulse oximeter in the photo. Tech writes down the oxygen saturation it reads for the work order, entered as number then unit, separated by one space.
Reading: 95 %
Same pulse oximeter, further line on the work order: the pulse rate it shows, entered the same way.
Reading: 85 bpm
